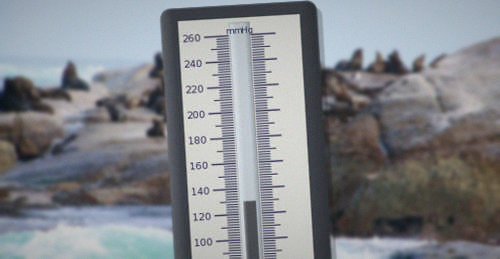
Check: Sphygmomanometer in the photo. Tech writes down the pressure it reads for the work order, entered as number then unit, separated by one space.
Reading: 130 mmHg
